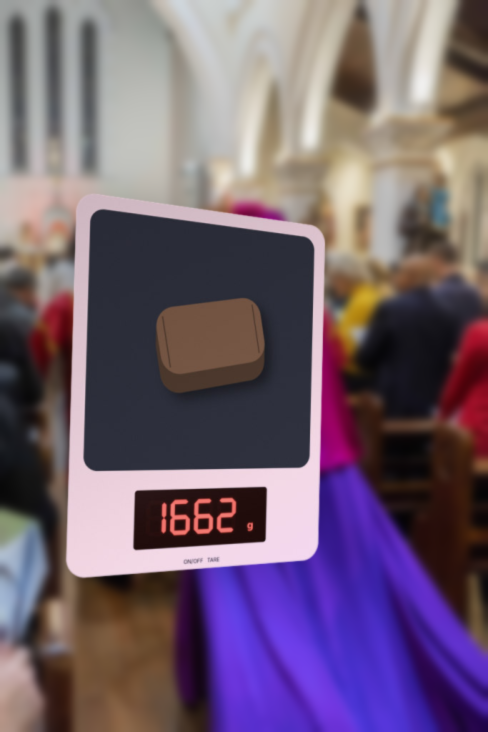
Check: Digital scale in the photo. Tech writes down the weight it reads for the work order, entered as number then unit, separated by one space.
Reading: 1662 g
